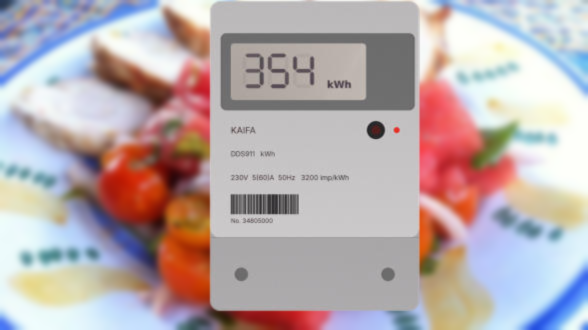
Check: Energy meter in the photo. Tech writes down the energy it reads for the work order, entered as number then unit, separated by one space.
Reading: 354 kWh
